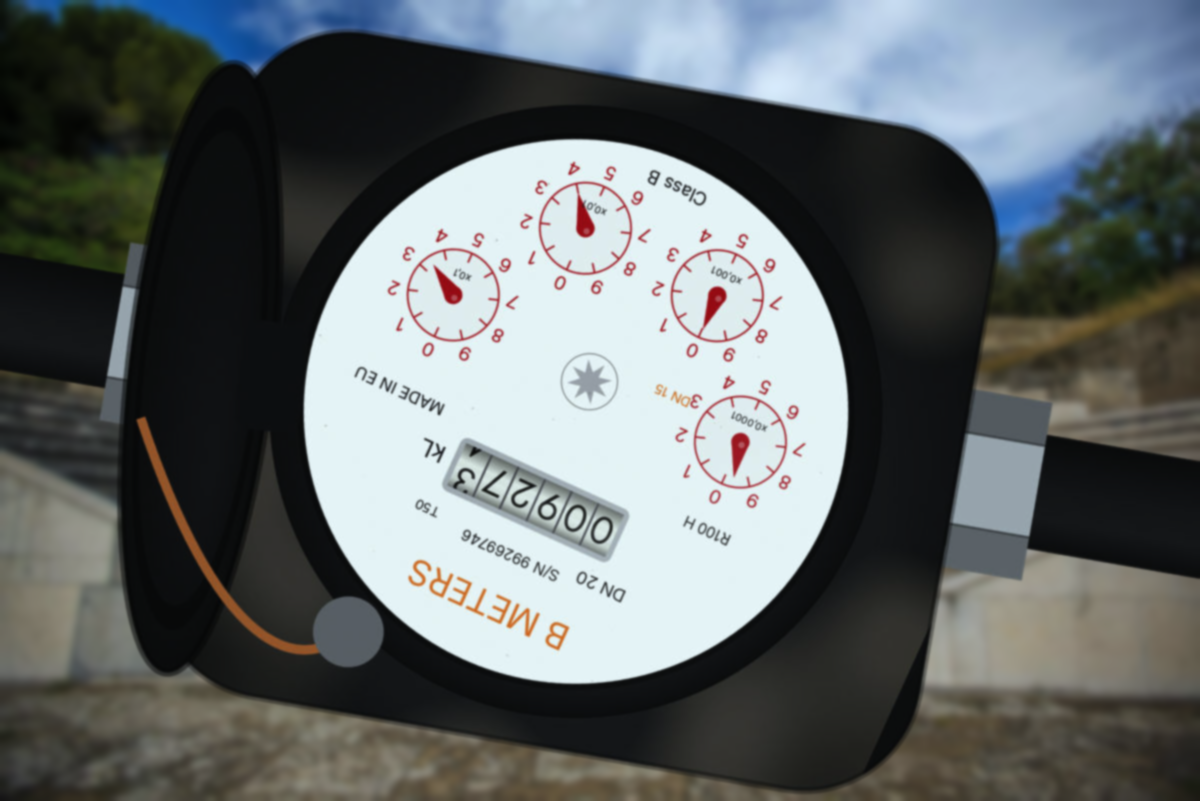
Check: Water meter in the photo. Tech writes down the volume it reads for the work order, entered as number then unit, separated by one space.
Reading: 9273.3399 kL
